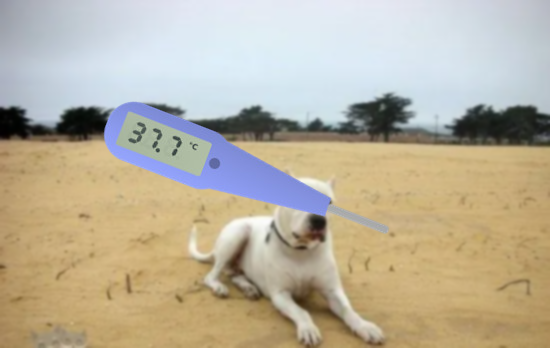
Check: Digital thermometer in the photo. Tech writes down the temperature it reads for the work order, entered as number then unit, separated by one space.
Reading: 37.7 °C
